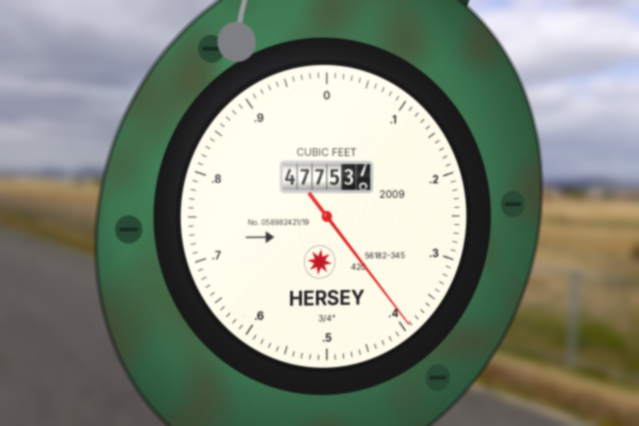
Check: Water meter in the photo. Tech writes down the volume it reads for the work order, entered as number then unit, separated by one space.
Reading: 477537.39 ft³
